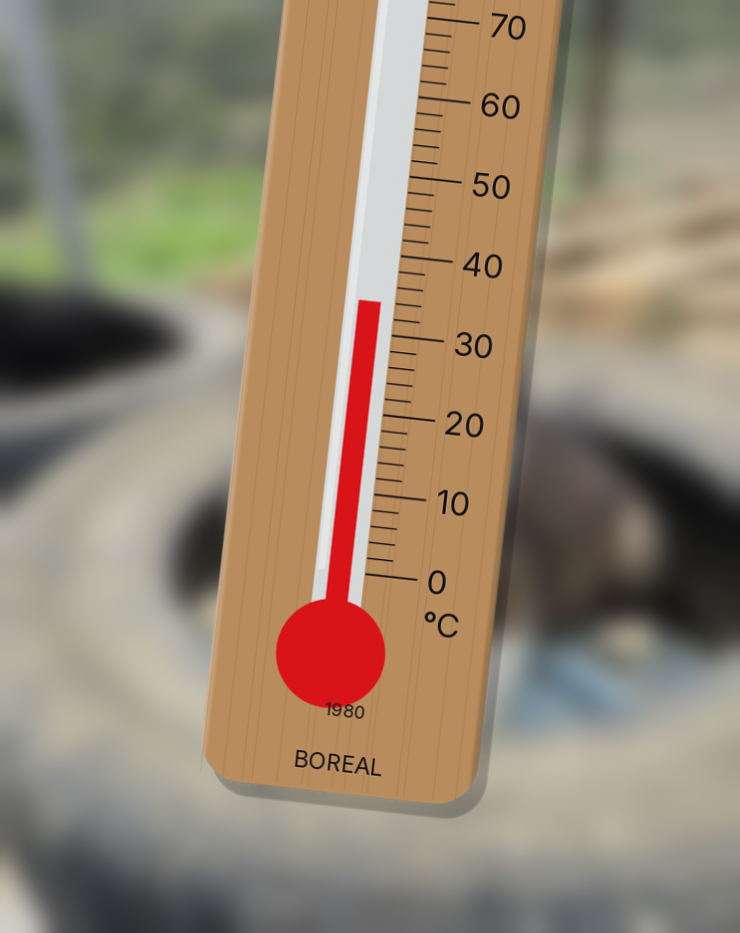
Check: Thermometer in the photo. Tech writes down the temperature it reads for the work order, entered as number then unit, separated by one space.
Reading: 34 °C
